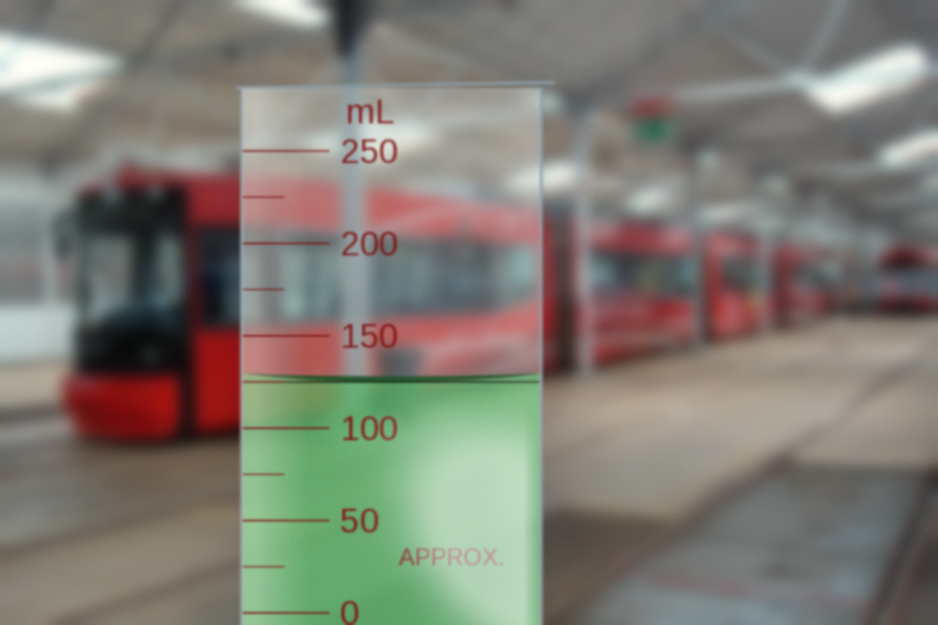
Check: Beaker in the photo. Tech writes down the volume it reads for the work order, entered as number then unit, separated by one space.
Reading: 125 mL
